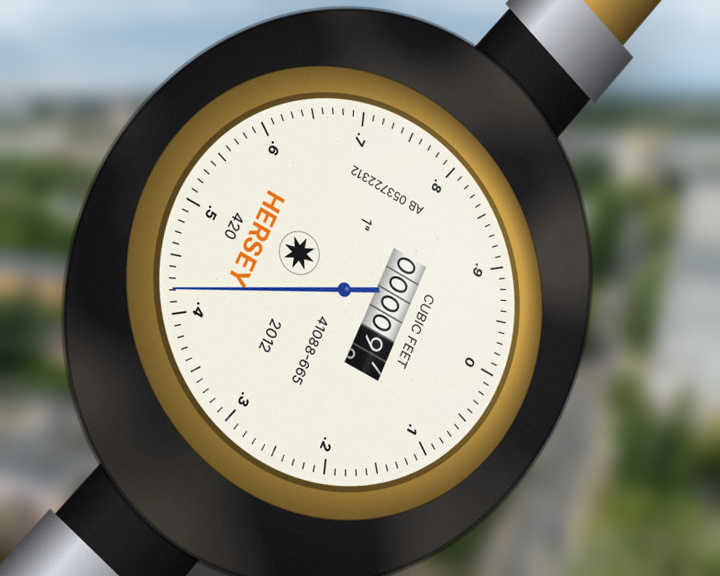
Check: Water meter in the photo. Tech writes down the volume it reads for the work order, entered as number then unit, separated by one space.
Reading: 97.42 ft³
